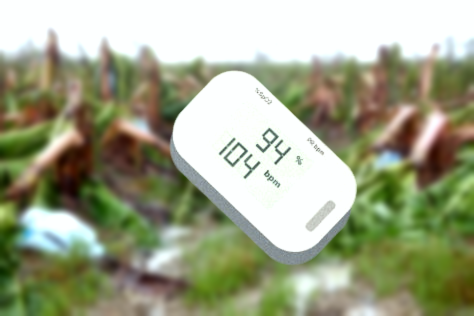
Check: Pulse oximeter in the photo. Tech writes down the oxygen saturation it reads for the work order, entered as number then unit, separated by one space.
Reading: 94 %
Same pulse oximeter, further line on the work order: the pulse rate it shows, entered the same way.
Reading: 104 bpm
